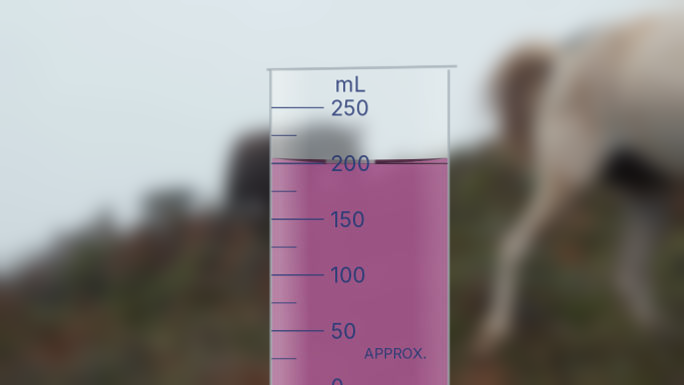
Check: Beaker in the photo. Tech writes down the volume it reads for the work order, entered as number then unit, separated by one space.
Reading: 200 mL
